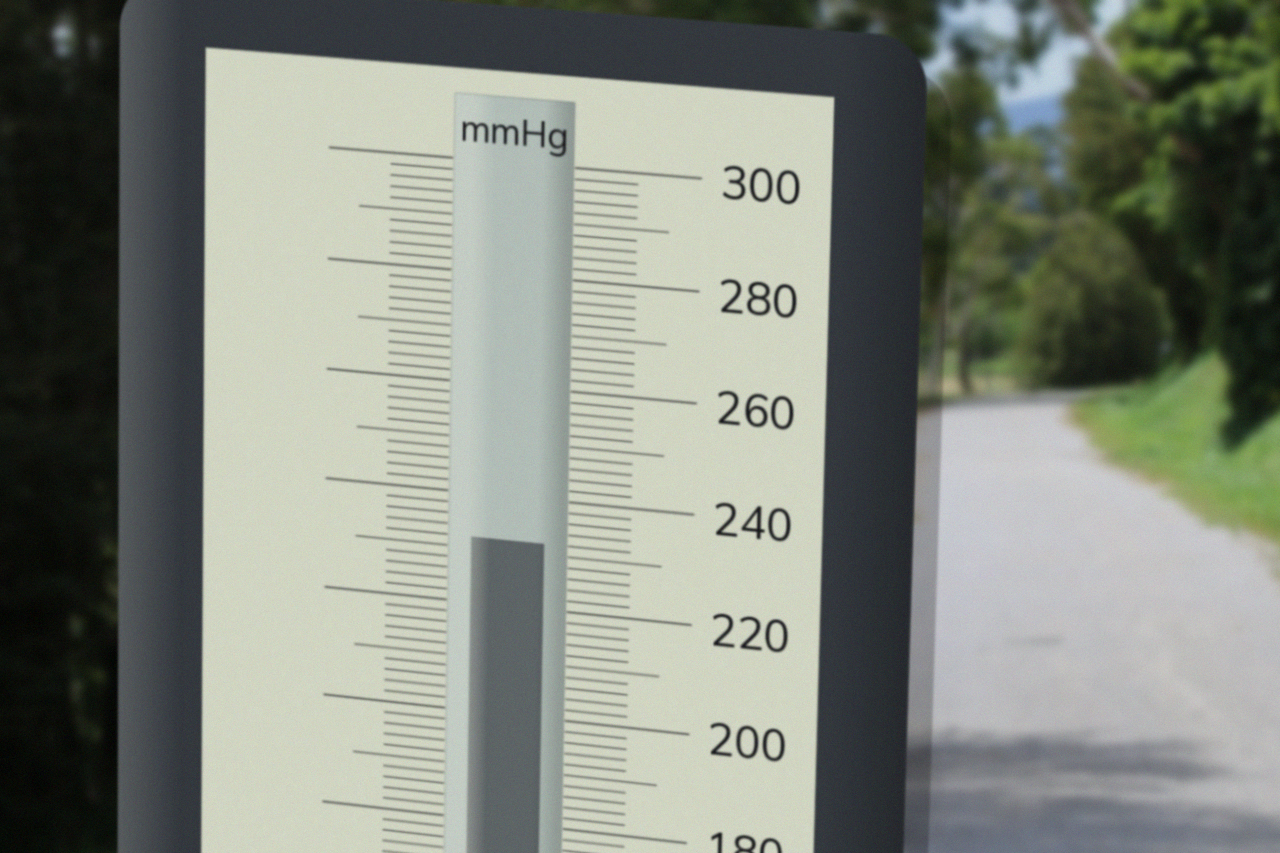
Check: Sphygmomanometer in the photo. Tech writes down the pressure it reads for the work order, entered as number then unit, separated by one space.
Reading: 232 mmHg
